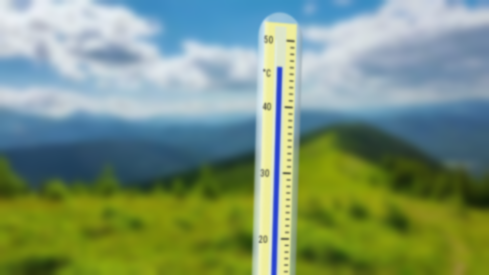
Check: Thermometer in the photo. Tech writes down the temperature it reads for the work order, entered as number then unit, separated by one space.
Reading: 46 °C
